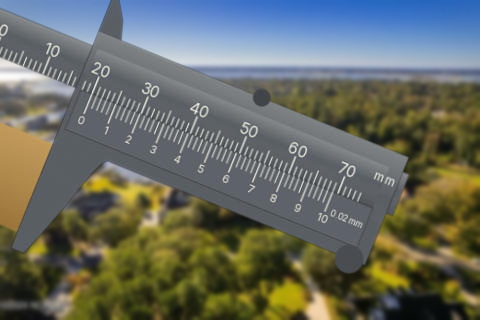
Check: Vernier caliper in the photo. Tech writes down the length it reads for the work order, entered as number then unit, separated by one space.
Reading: 20.0 mm
